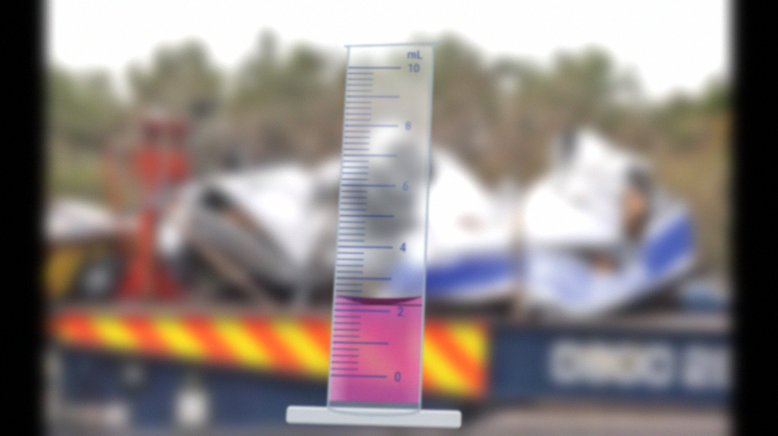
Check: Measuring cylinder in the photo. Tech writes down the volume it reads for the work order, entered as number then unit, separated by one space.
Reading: 2.2 mL
